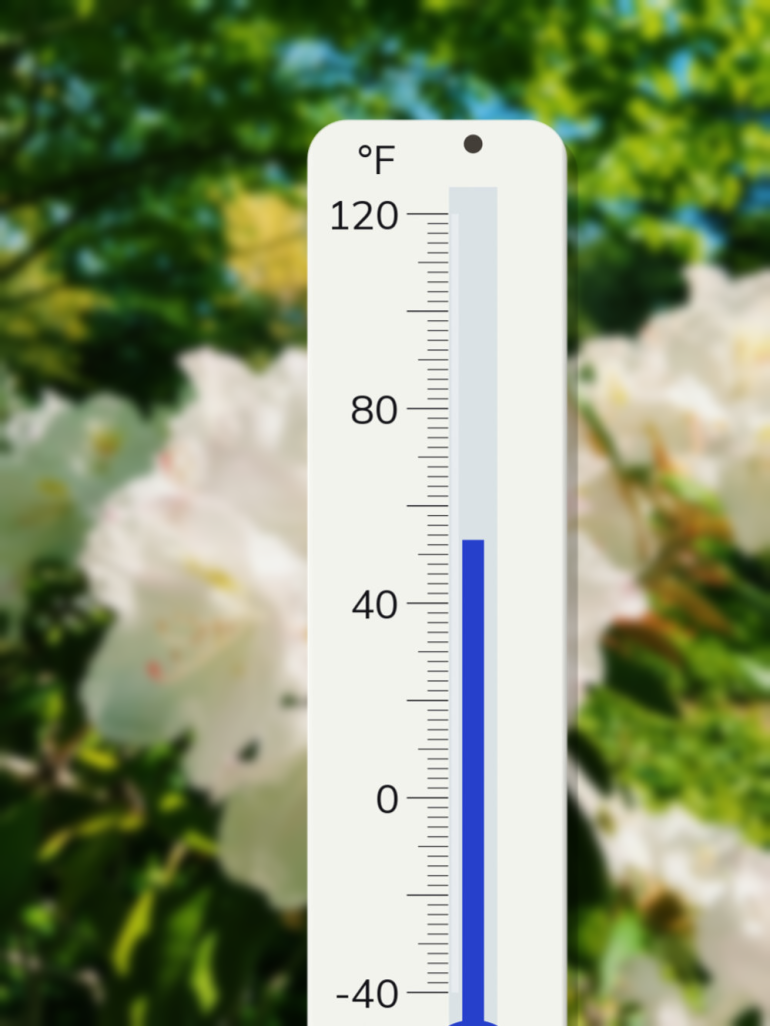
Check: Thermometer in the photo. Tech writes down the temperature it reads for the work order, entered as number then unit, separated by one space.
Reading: 53 °F
